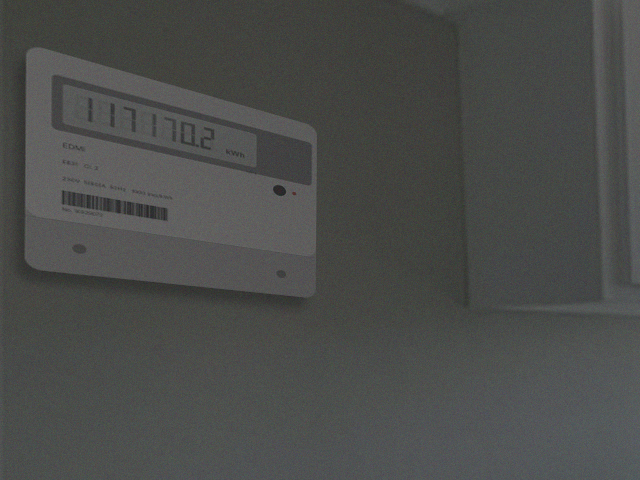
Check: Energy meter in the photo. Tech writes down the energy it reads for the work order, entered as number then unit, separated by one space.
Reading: 117170.2 kWh
